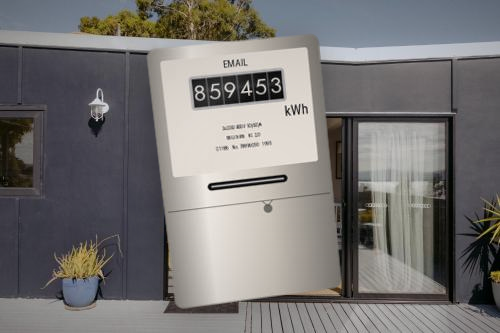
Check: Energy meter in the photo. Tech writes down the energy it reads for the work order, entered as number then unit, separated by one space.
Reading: 859453 kWh
